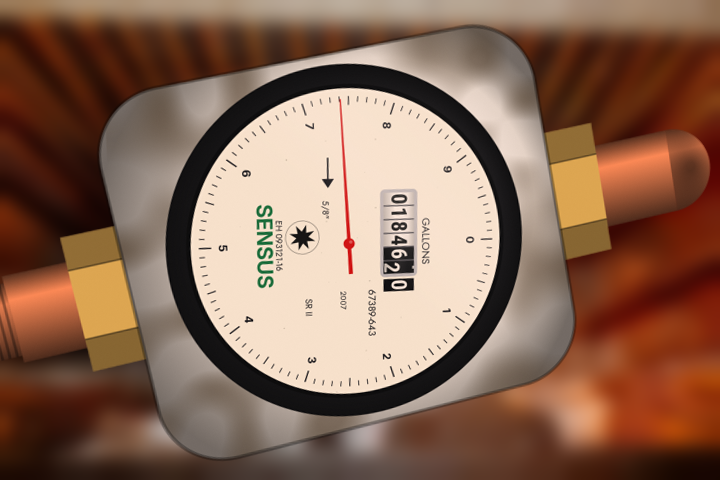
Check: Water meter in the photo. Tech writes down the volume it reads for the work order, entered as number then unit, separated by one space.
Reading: 184617.4 gal
